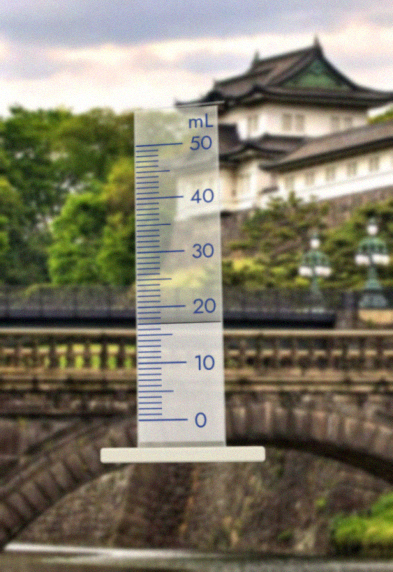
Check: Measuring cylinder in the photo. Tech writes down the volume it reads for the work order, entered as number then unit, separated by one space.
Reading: 17 mL
